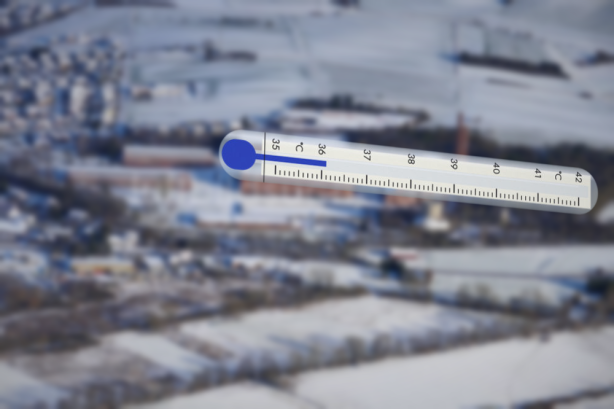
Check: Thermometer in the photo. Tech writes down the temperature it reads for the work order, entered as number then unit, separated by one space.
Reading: 36.1 °C
